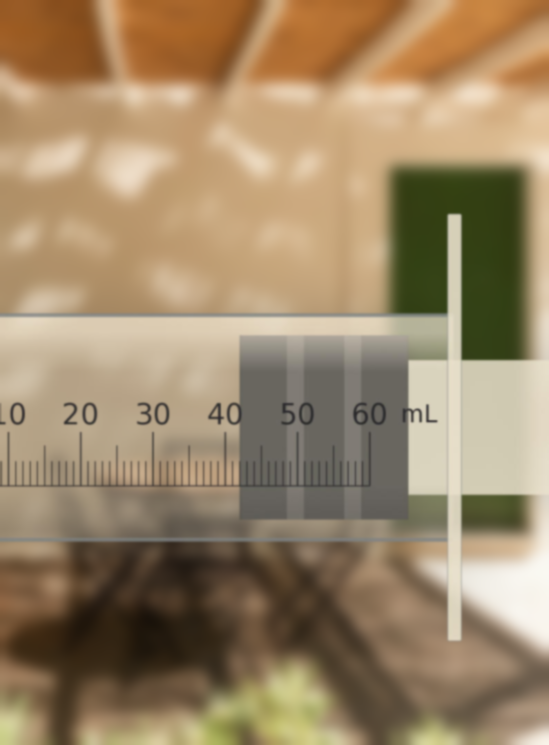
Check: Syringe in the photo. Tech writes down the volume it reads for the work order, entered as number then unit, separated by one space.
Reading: 42 mL
